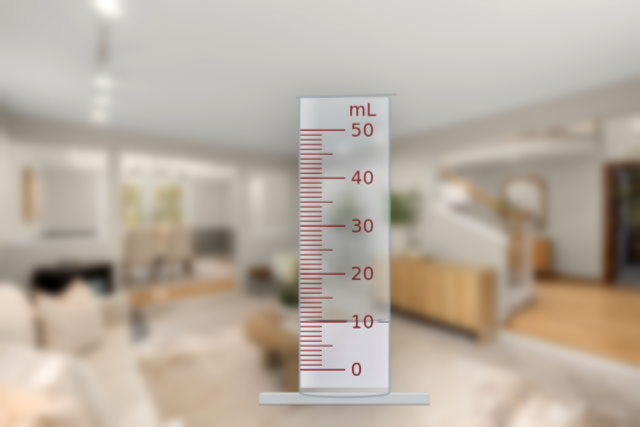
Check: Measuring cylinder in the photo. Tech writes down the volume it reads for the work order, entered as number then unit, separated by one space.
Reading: 10 mL
